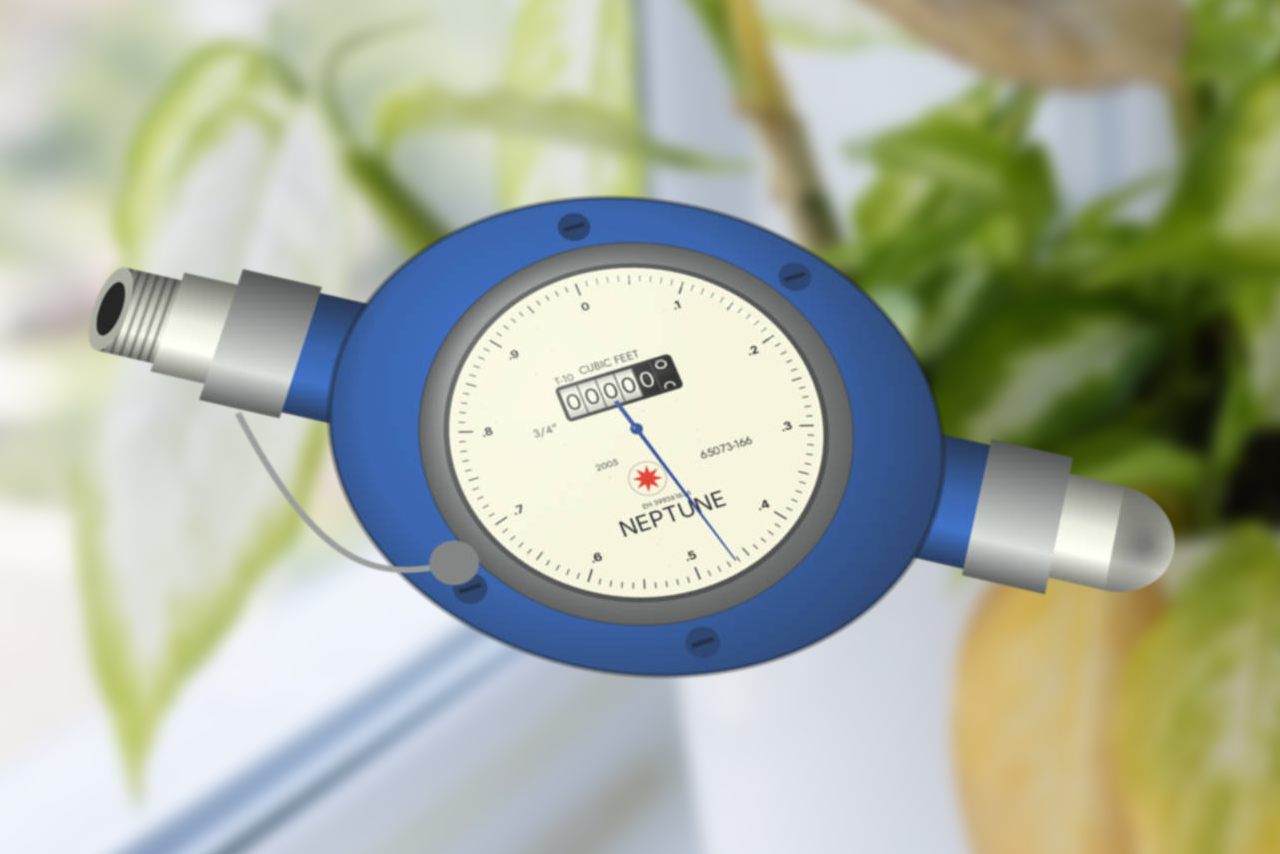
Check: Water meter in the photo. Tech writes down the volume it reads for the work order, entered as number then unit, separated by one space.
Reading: 8.46 ft³
